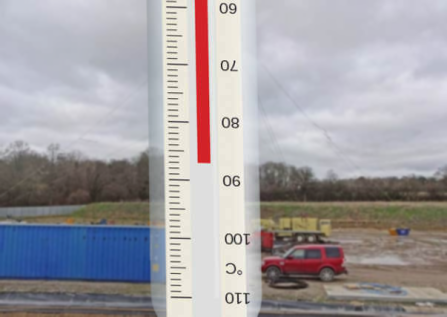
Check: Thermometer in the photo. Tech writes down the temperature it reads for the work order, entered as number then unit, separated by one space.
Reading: 87 °C
